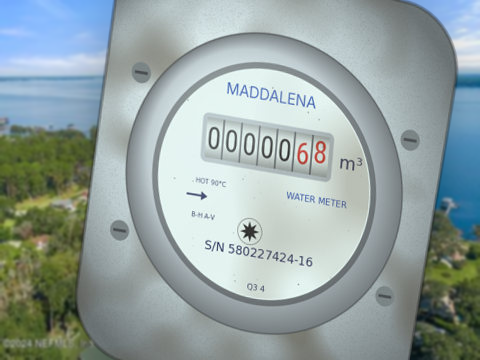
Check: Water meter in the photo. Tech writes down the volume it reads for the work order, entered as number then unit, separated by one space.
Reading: 0.68 m³
